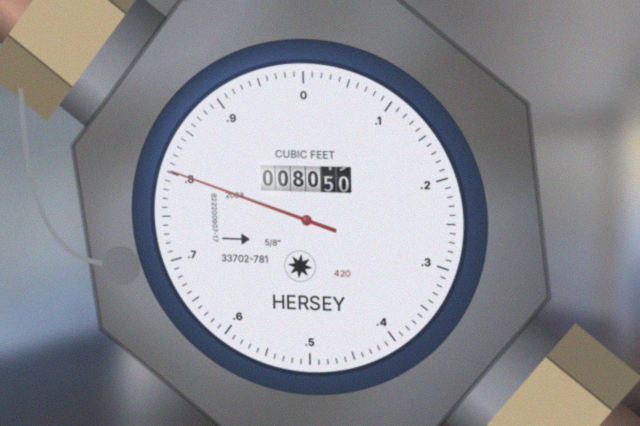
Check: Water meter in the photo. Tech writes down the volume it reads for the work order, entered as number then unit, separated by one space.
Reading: 8049.80 ft³
